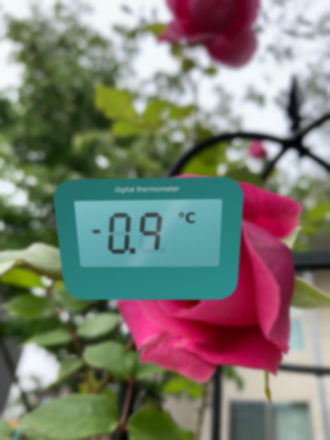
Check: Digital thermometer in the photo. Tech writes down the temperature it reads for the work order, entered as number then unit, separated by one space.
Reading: -0.9 °C
